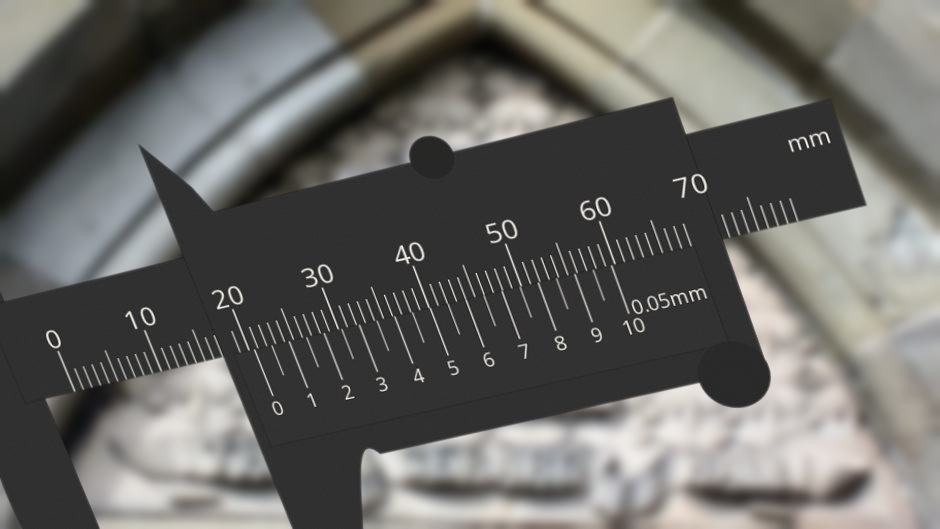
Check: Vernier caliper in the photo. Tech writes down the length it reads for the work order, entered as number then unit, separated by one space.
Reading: 20.6 mm
